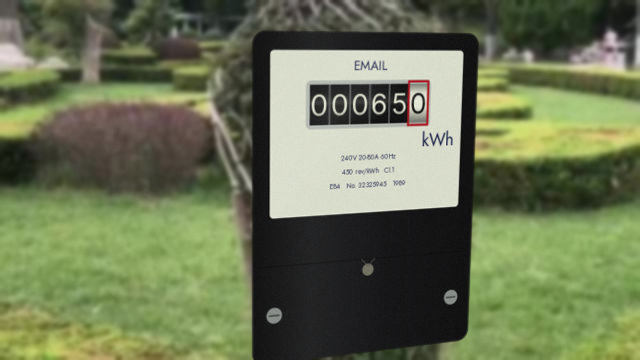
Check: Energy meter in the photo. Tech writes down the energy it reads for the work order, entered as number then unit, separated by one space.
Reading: 65.0 kWh
